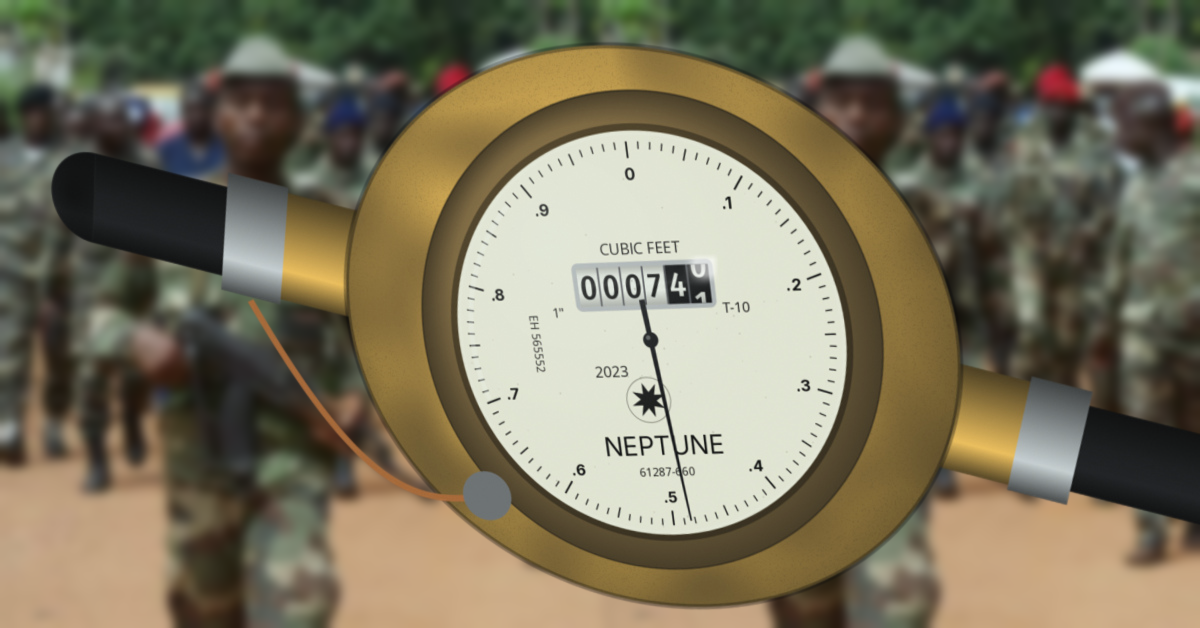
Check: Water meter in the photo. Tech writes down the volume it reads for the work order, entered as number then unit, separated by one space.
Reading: 740.48 ft³
